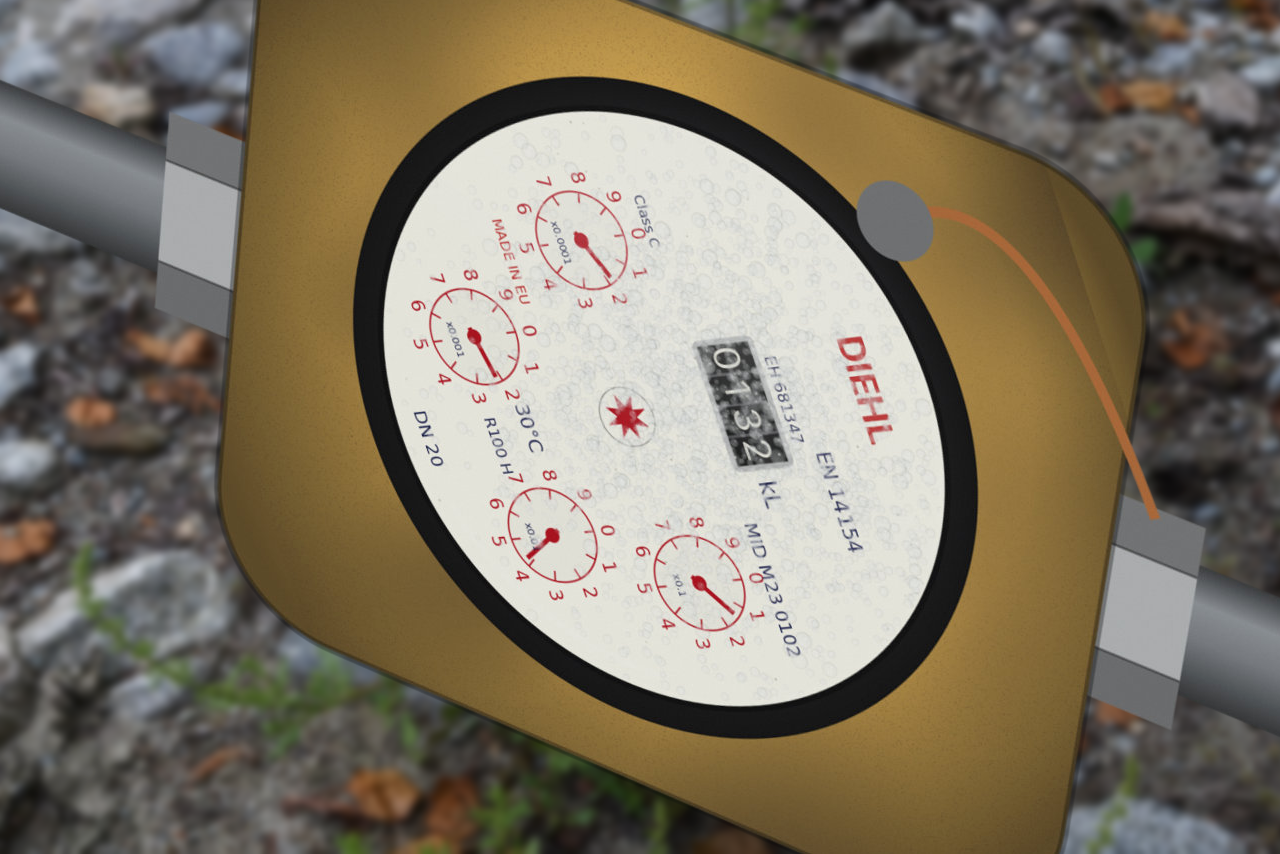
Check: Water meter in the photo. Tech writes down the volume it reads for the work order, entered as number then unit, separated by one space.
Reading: 132.1421 kL
